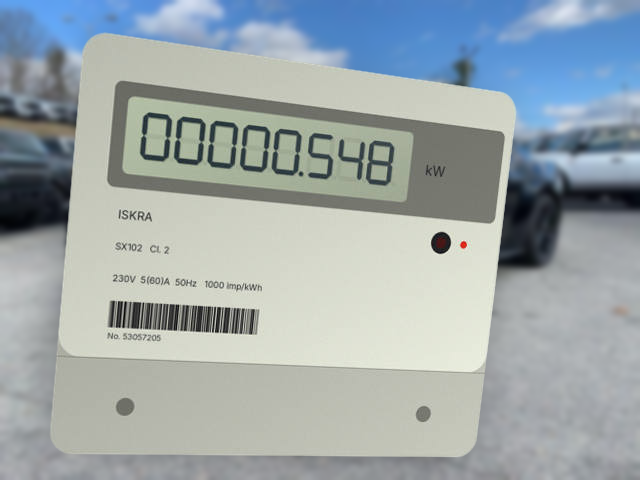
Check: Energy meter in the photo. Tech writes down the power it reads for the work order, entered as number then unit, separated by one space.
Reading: 0.548 kW
